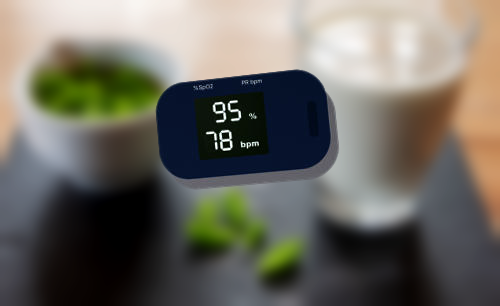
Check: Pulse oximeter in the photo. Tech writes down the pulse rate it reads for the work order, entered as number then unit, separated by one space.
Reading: 78 bpm
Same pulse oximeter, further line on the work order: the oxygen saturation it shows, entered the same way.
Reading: 95 %
